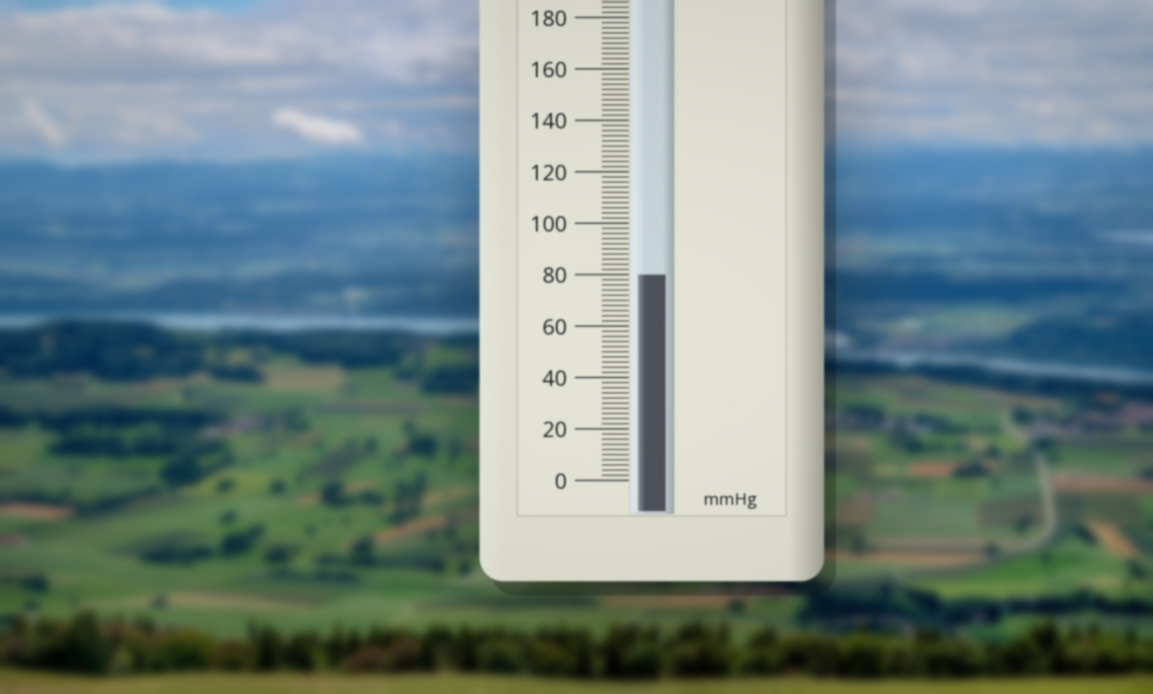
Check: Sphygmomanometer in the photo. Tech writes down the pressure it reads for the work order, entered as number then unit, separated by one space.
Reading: 80 mmHg
